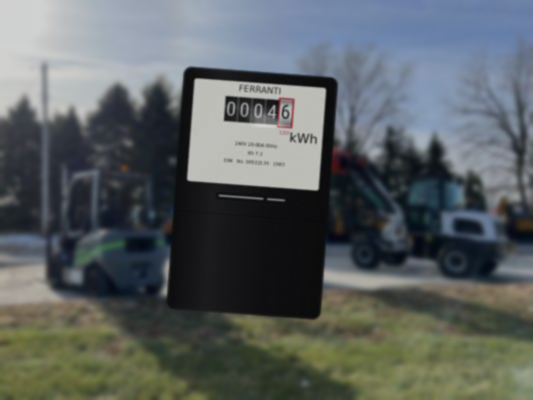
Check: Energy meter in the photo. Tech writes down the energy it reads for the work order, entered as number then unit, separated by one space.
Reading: 4.6 kWh
